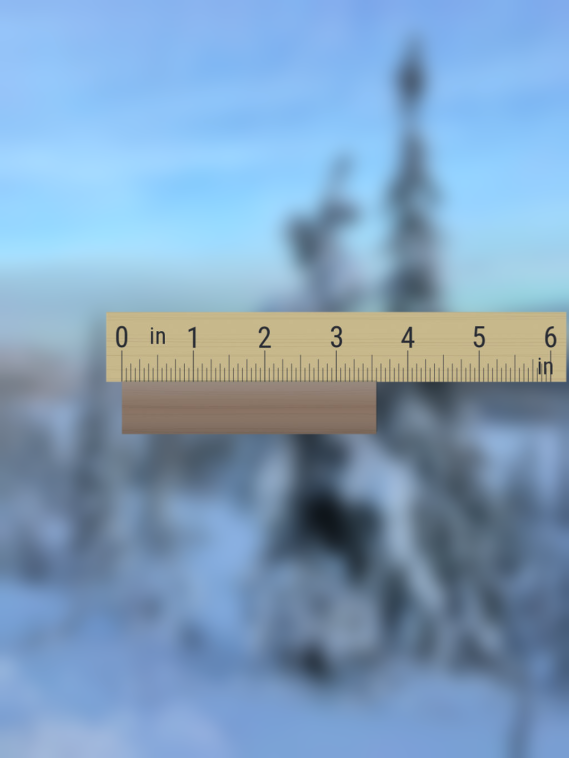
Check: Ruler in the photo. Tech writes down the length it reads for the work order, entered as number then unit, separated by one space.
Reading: 3.5625 in
